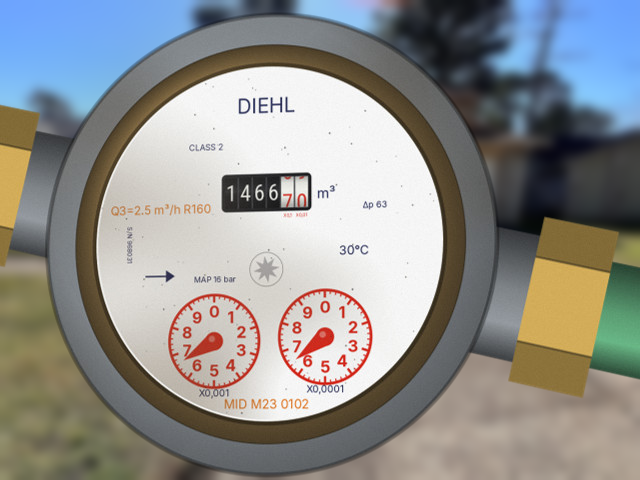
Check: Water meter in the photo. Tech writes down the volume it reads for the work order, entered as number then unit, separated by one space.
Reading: 1466.6966 m³
